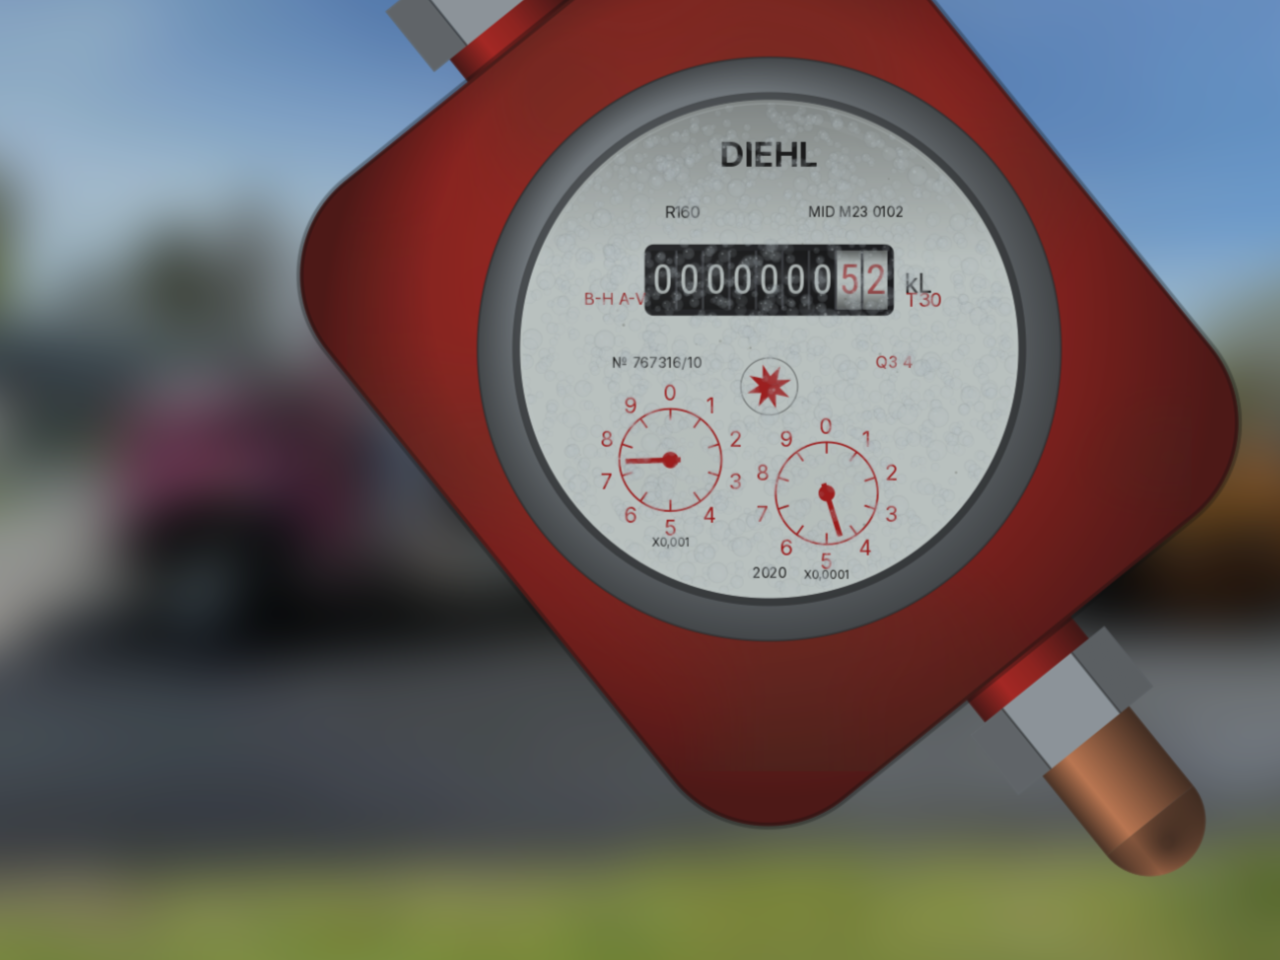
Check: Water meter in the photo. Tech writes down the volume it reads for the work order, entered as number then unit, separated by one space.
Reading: 0.5274 kL
